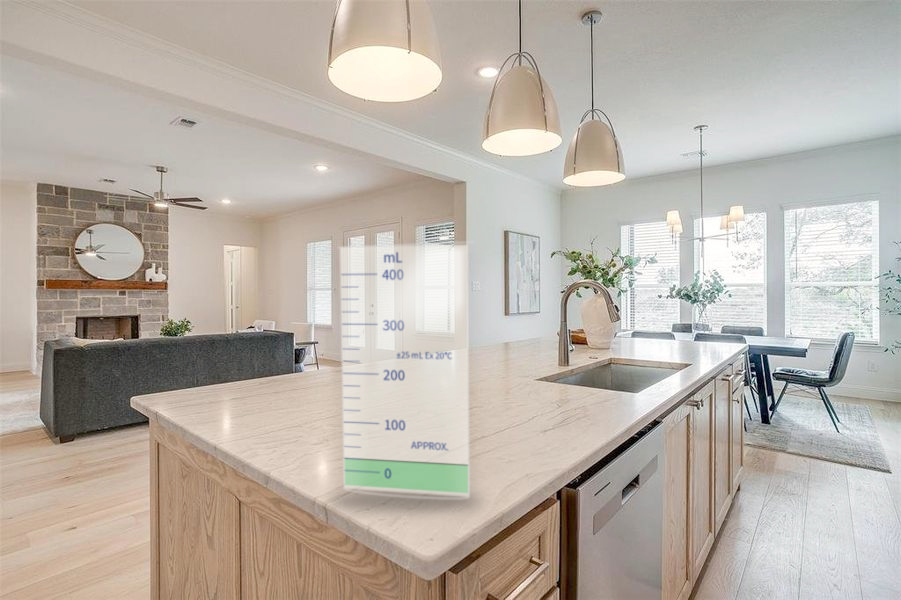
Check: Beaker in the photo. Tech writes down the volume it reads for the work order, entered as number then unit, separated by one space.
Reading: 25 mL
